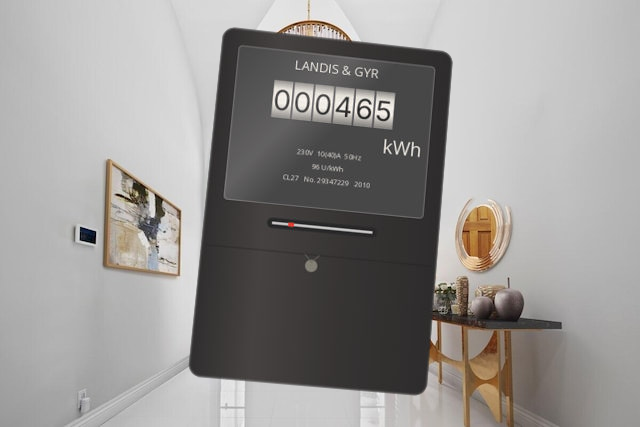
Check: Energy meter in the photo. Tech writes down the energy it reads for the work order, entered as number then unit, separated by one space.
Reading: 465 kWh
